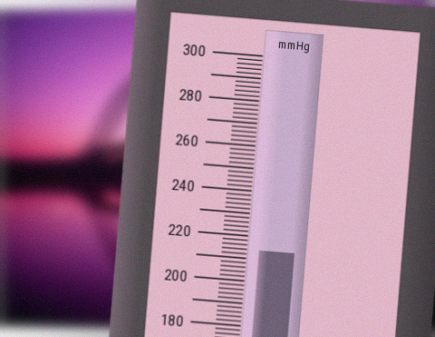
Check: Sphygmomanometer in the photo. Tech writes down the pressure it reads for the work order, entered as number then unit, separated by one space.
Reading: 214 mmHg
